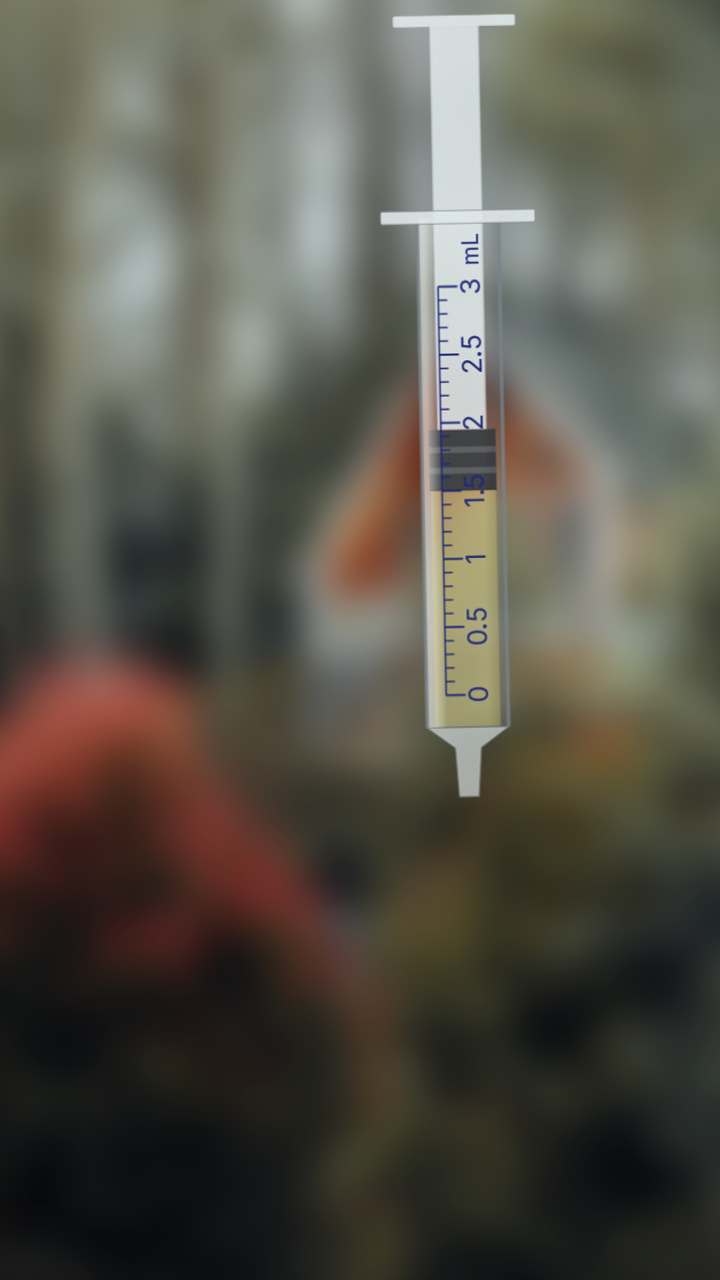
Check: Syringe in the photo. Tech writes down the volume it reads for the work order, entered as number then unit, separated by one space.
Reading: 1.5 mL
